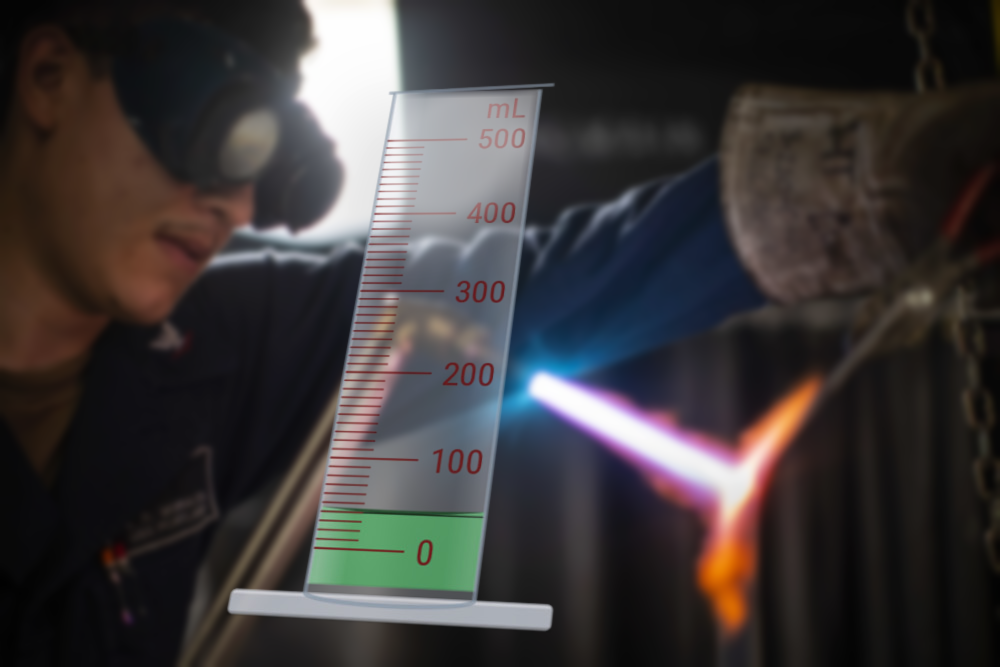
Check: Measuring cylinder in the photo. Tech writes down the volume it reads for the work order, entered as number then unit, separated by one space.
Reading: 40 mL
